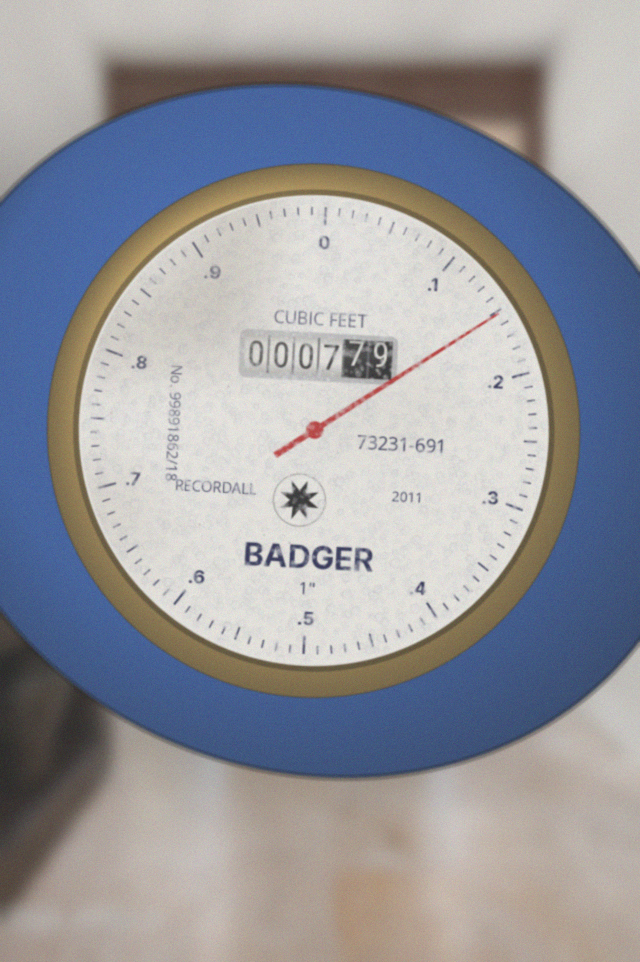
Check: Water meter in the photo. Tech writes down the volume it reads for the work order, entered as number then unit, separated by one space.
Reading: 779.15 ft³
